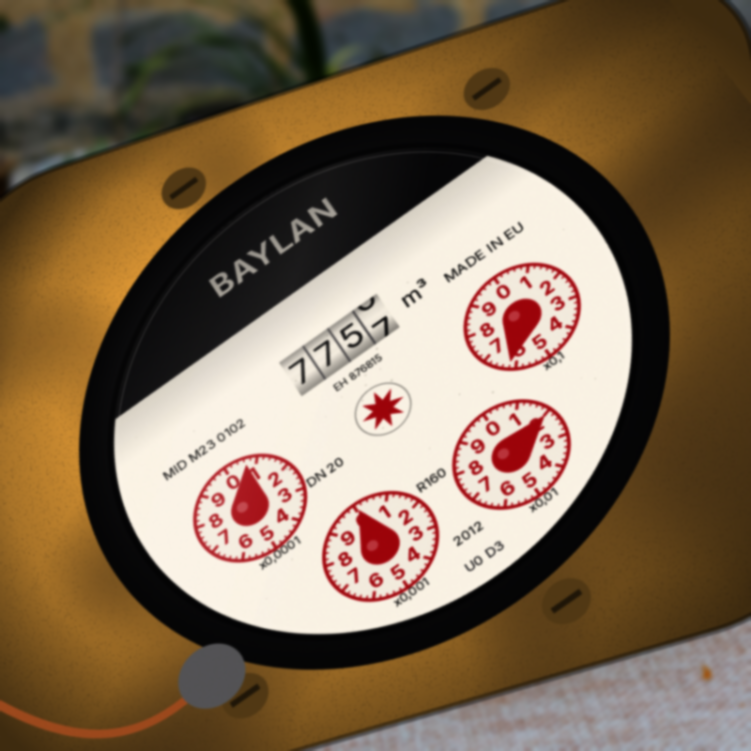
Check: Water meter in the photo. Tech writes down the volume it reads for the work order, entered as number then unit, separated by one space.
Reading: 7756.6200 m³
